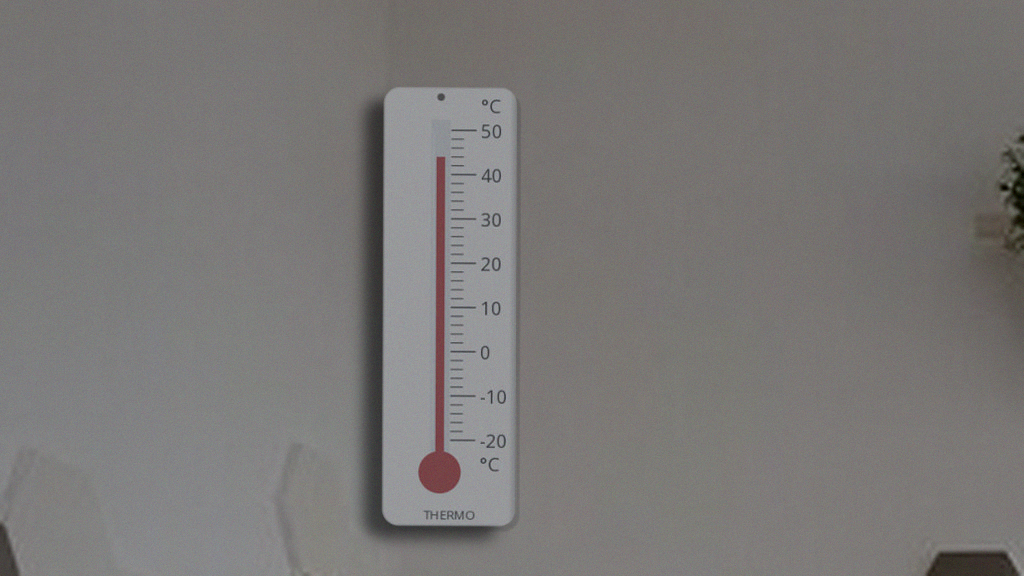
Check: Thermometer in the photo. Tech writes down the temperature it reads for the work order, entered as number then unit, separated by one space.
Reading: 44 °C
